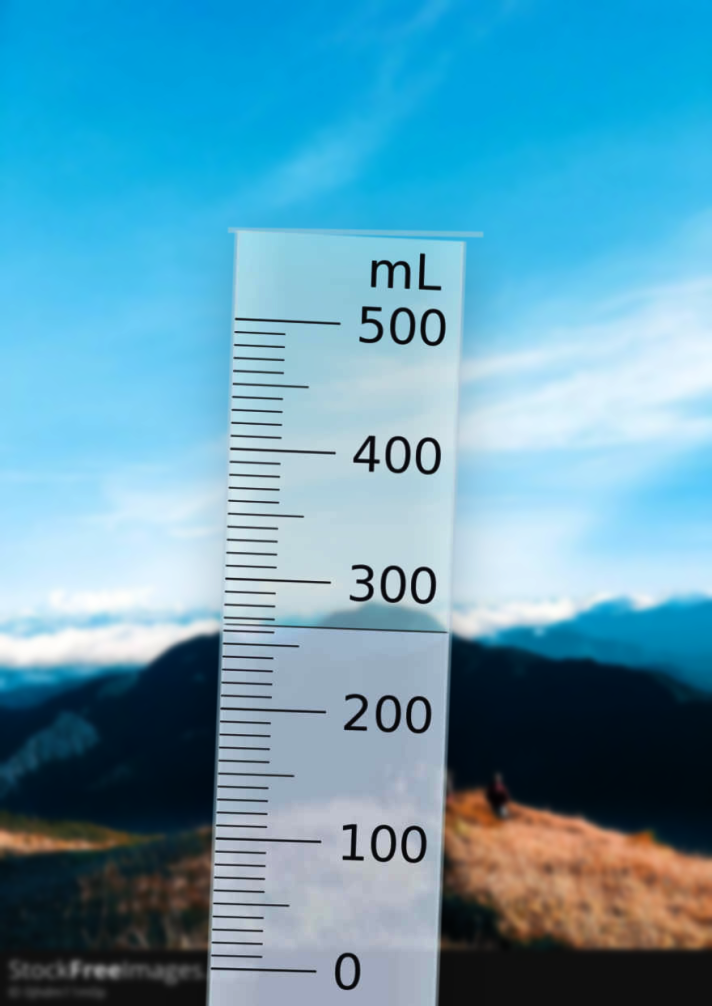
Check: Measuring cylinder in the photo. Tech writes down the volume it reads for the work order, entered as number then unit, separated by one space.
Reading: 265 mL
